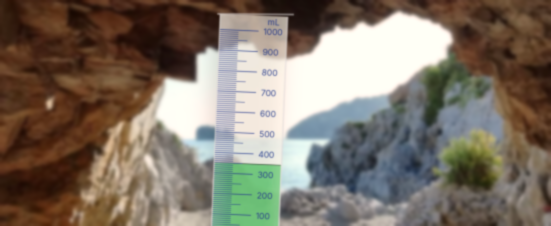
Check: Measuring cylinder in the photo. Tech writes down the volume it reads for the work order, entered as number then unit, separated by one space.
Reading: 350 mL
